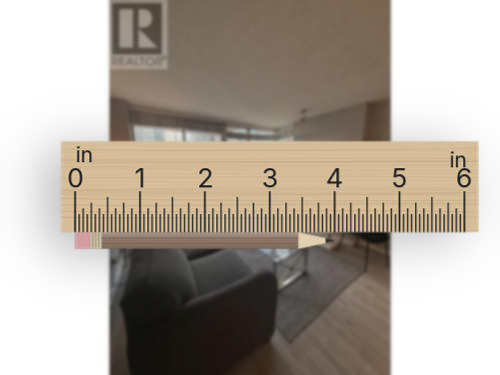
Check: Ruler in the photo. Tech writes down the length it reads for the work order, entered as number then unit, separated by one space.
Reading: 4 in
